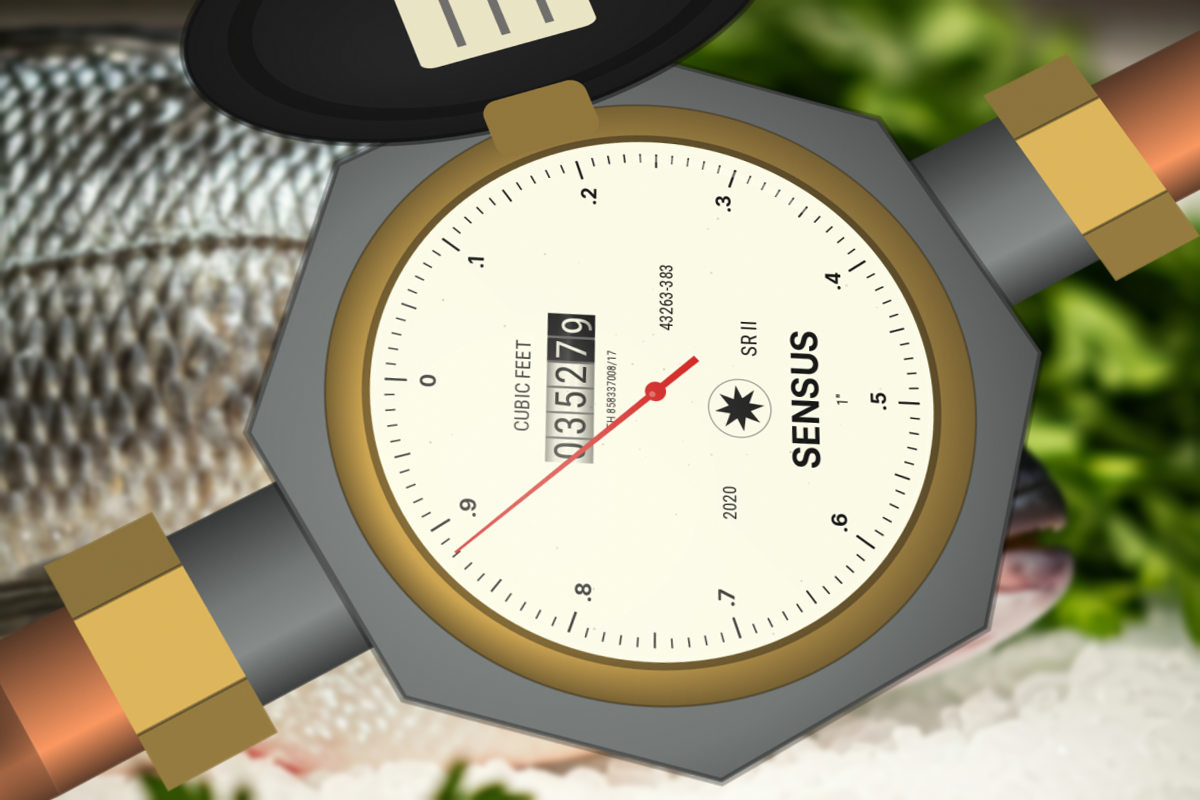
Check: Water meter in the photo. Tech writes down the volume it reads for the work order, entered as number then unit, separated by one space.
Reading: 35278.88 ft³
